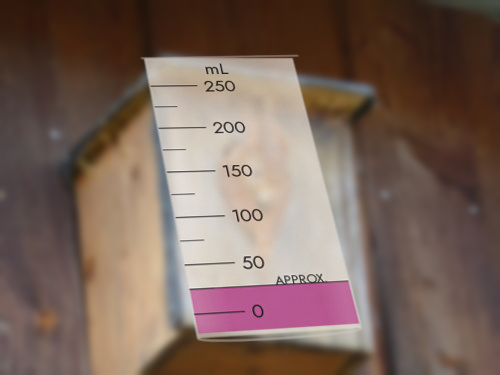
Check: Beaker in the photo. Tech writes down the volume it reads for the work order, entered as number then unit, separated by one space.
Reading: 25 mL
